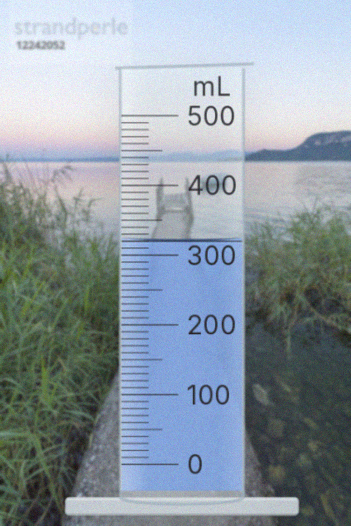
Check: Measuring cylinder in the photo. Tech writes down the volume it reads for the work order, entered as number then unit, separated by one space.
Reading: 320 mL
